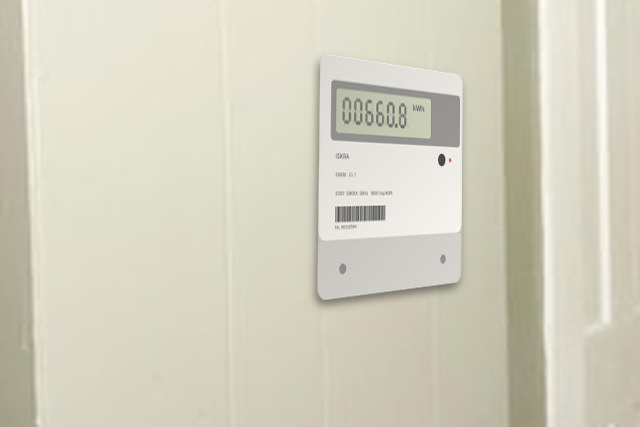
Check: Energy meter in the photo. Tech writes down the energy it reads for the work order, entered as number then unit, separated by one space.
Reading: 660.8 kWh
